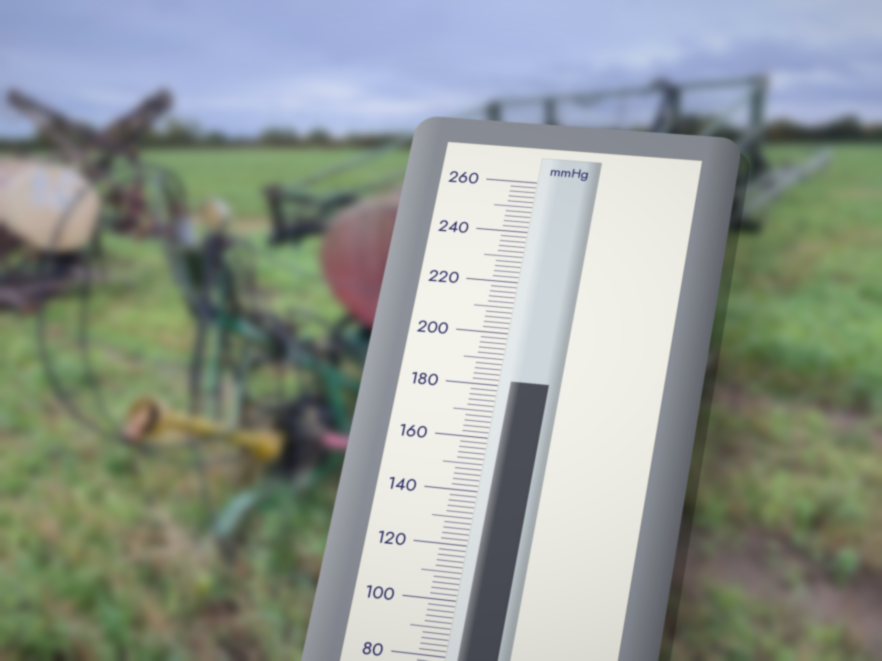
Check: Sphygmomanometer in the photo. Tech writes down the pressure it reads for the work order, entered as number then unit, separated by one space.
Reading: 182 mmHg
